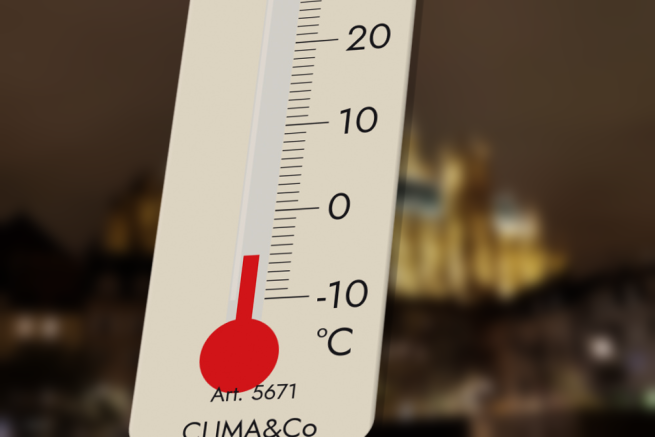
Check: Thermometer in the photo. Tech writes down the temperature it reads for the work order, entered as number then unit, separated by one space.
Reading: -5 °C
